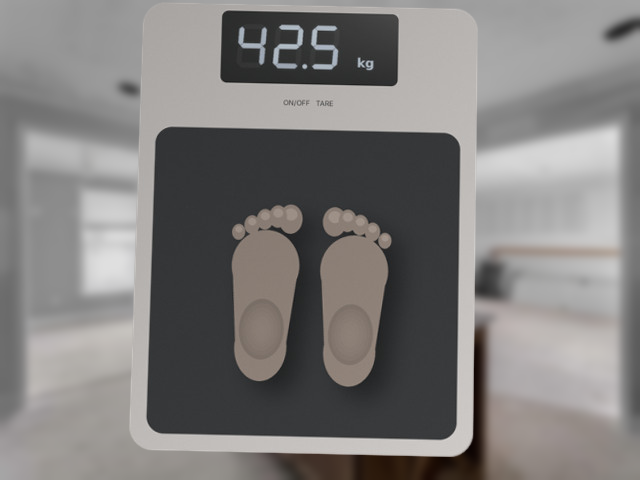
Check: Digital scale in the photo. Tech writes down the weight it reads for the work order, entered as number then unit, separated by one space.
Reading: 42.5 kg
